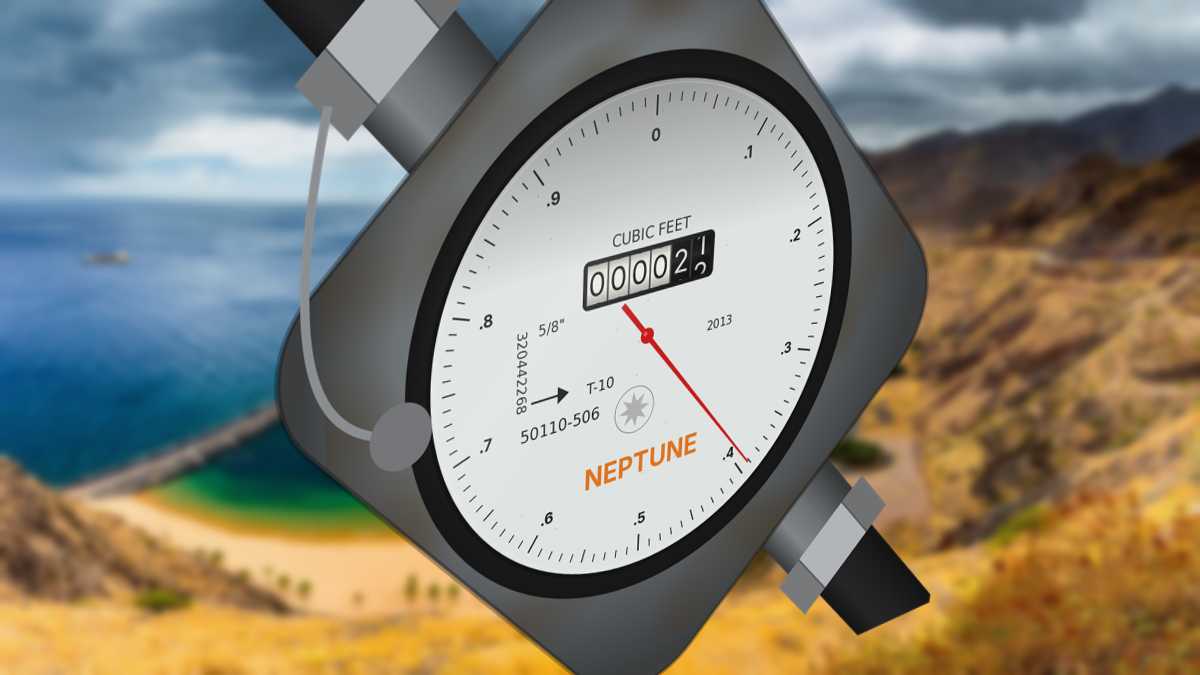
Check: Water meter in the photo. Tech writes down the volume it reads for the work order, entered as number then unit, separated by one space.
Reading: 21.39 ft³
